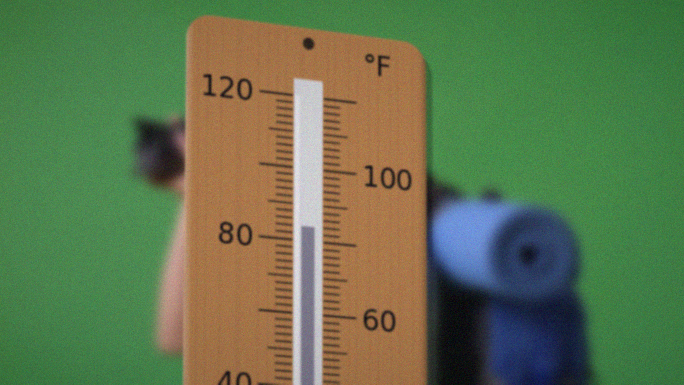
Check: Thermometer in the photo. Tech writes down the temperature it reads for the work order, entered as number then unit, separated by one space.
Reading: 84 °F
